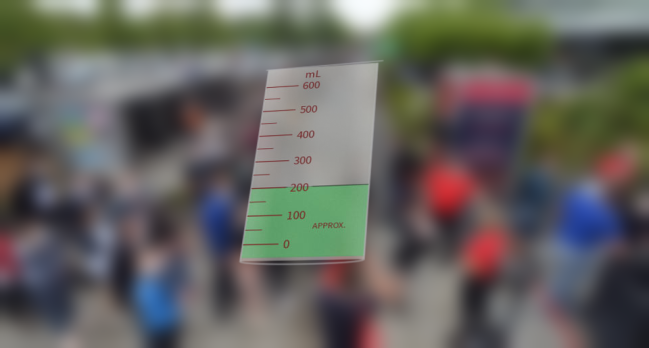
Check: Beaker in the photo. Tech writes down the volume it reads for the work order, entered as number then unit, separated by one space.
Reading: 200 mL
